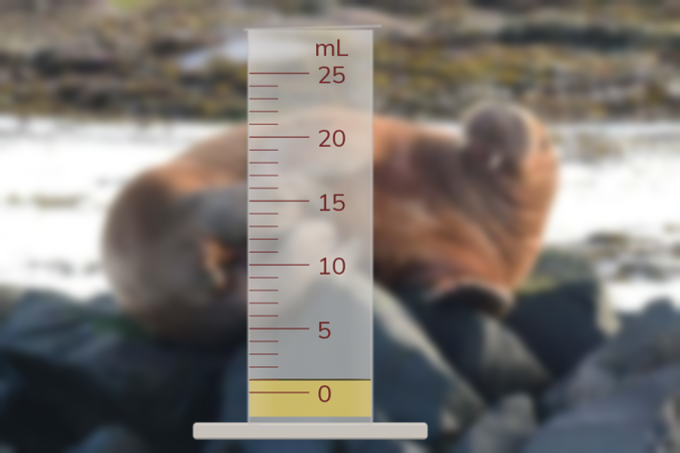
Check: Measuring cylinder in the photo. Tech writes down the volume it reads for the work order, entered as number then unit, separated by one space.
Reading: 1 mL
